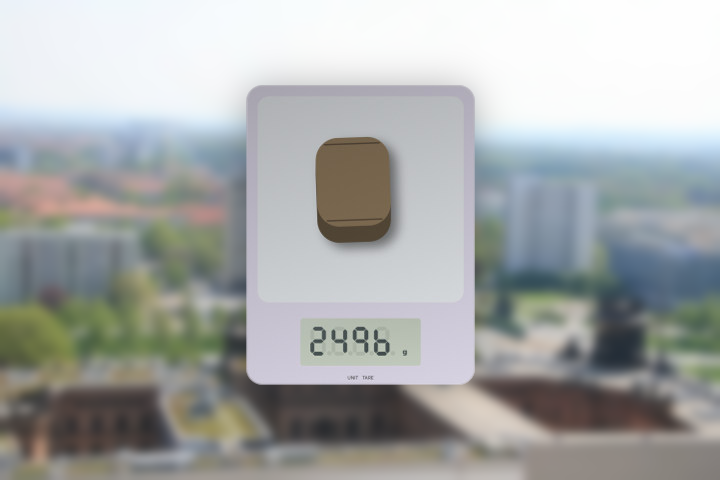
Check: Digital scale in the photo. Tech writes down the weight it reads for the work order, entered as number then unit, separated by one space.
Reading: 2496 g
